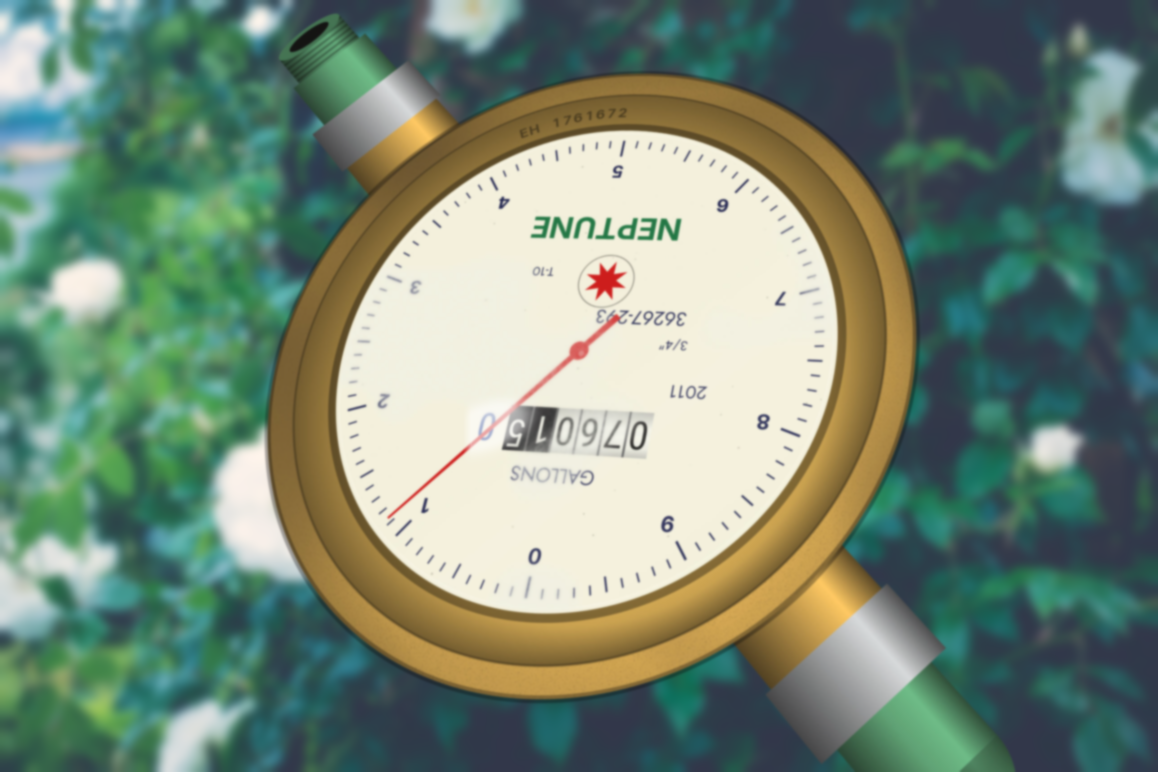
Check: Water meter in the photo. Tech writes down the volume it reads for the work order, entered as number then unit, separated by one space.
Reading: 760151.1 gal
